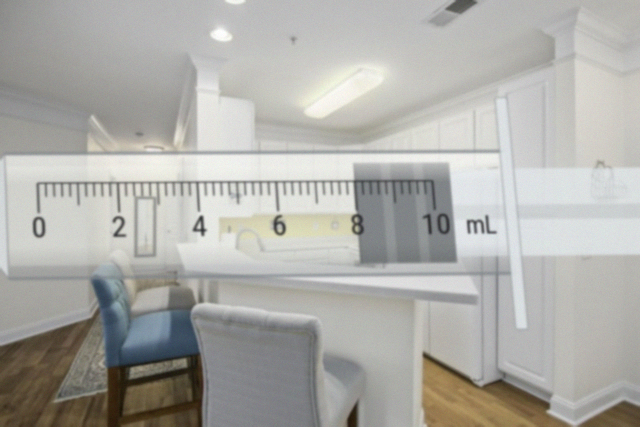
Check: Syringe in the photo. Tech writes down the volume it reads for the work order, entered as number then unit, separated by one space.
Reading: 8 mL
